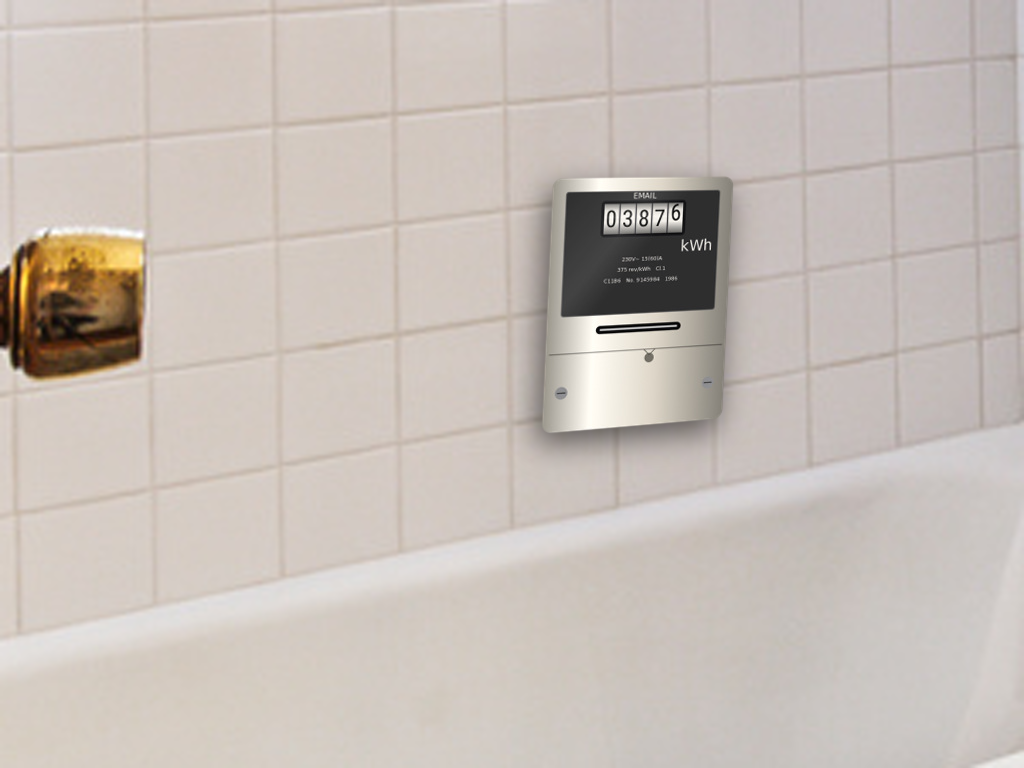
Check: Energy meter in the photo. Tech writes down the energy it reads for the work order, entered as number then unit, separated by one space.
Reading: 3876 kWh
